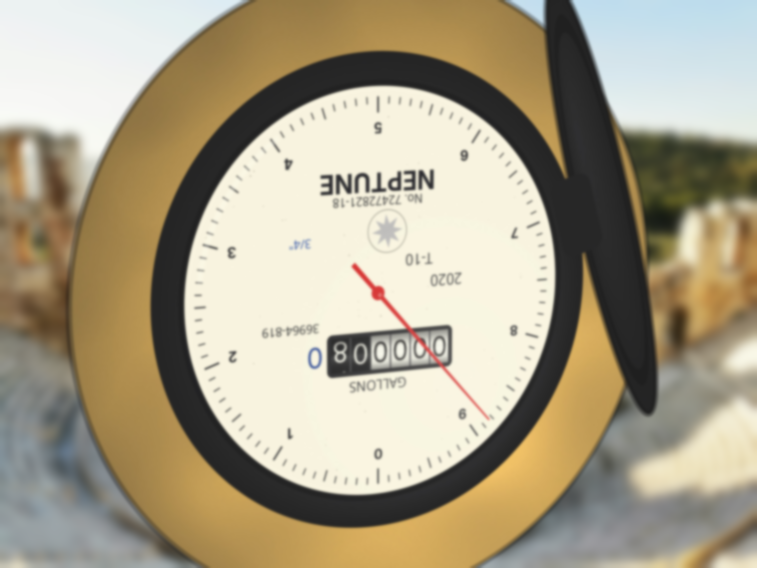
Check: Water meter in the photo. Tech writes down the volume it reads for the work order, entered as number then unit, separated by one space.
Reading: 78.8 gal
